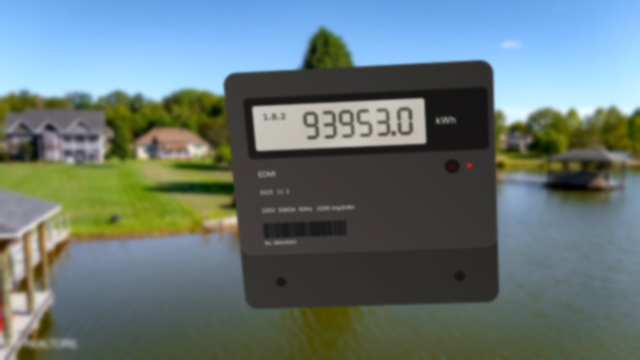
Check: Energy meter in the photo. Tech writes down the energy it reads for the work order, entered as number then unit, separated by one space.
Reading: 93953.0 kWh
